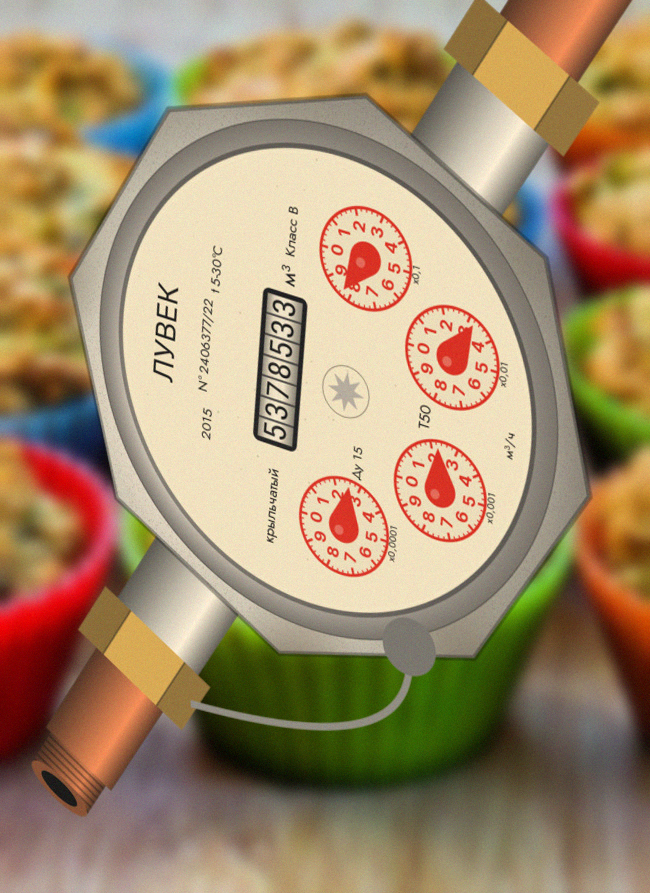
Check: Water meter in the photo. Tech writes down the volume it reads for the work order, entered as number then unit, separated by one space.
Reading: 5378533.8322 m³
